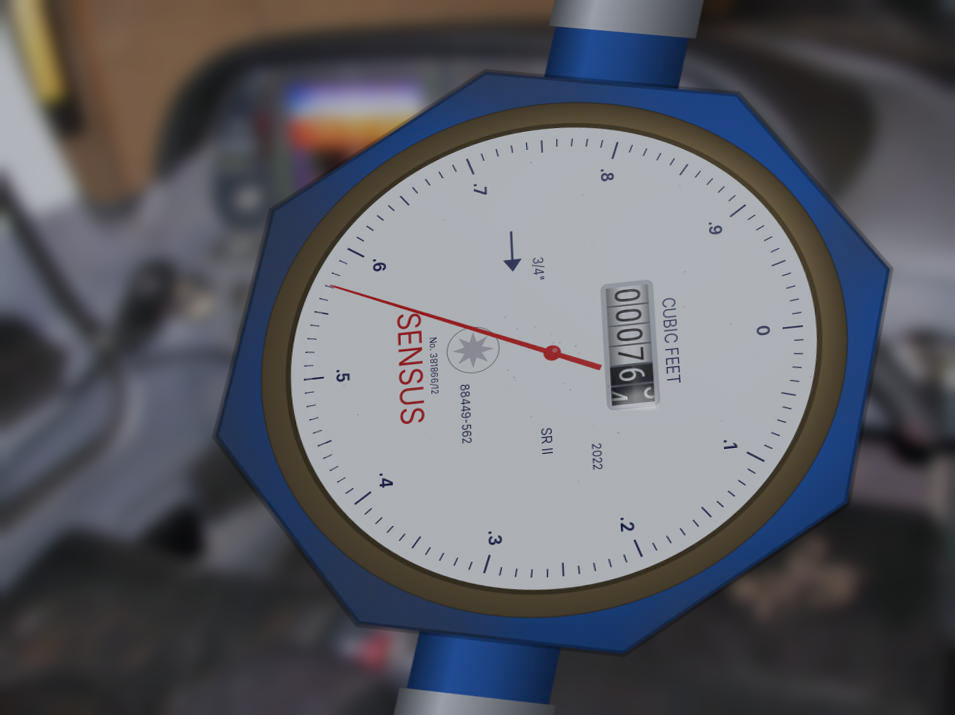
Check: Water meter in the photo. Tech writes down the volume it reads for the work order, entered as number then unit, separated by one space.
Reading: 763.57 ft³
